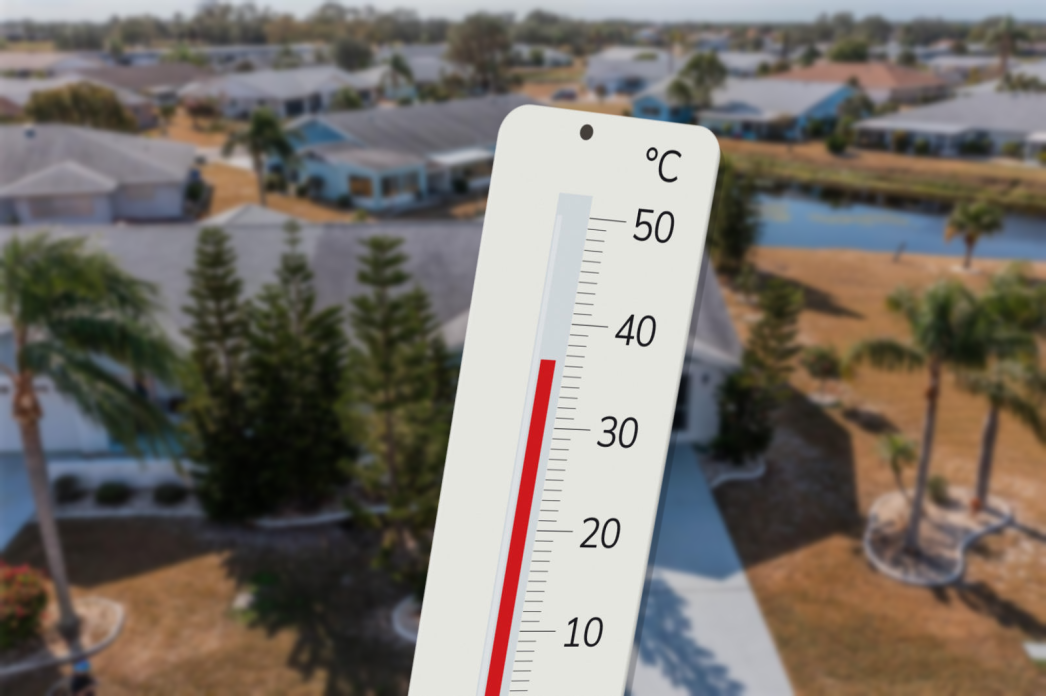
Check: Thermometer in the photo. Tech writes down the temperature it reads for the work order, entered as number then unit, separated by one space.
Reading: 36.5 °C
